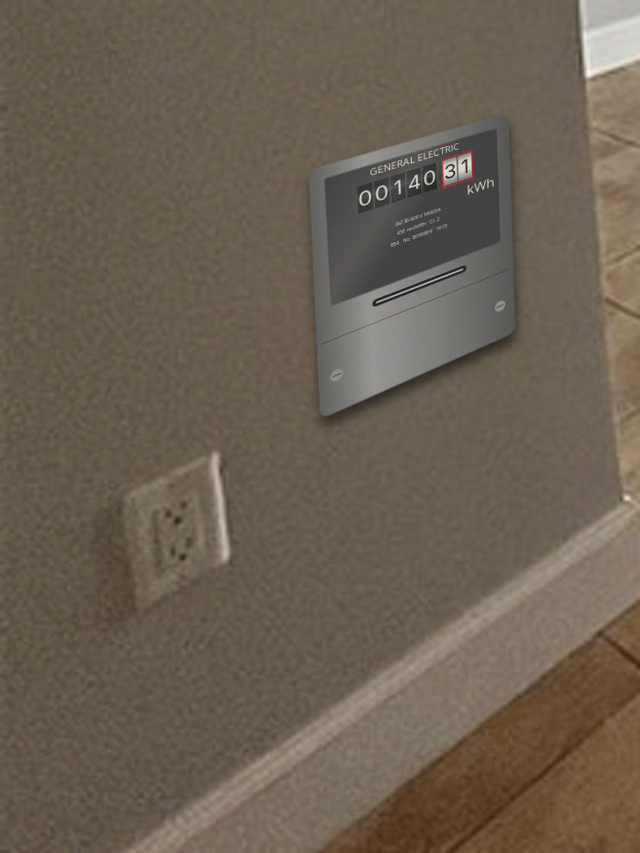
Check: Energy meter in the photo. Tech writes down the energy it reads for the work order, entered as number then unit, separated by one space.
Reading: 140.31 kWh
